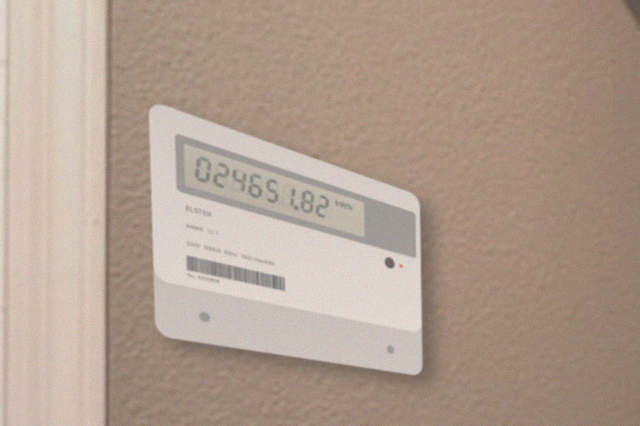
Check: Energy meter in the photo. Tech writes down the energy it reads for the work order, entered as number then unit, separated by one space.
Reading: 24651.82 kWh
